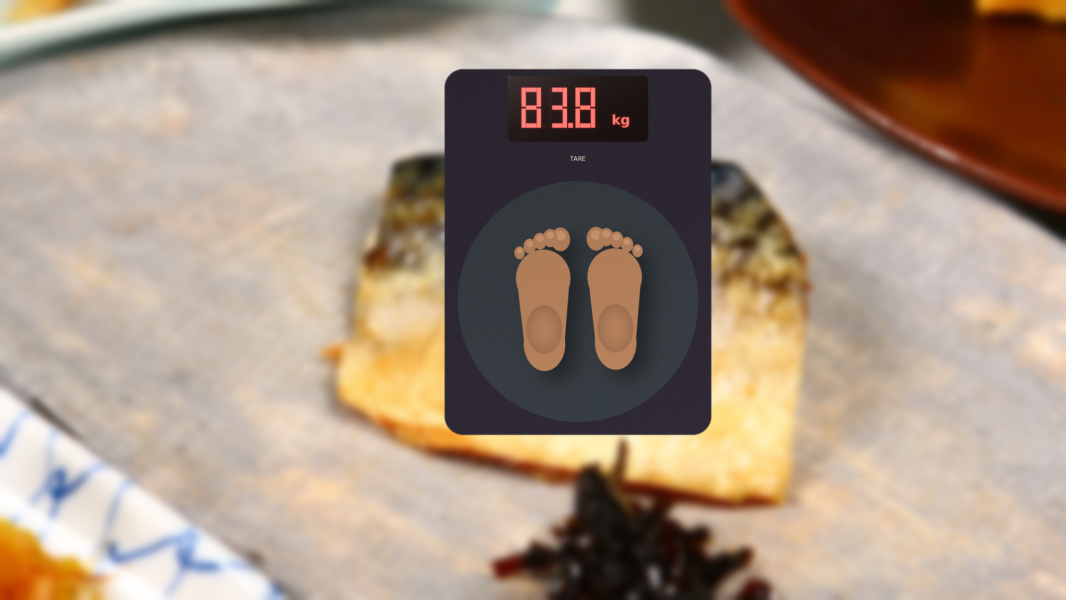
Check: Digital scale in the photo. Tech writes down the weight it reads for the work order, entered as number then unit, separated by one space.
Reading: 83.8 kg
